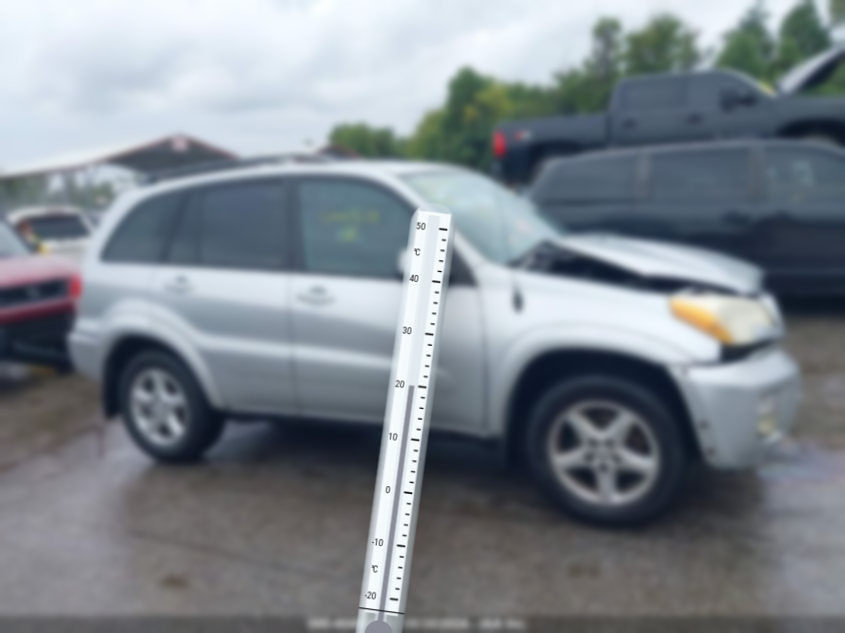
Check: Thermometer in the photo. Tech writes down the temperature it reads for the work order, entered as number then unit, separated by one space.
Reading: 20 °C
